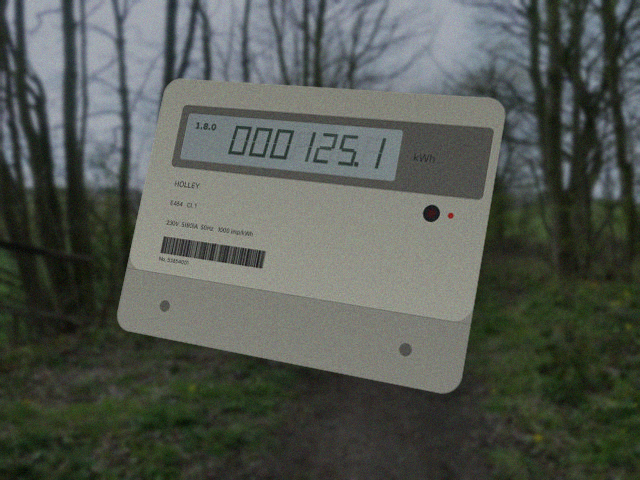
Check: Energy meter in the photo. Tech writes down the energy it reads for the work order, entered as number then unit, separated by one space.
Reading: 125.1 kWh
